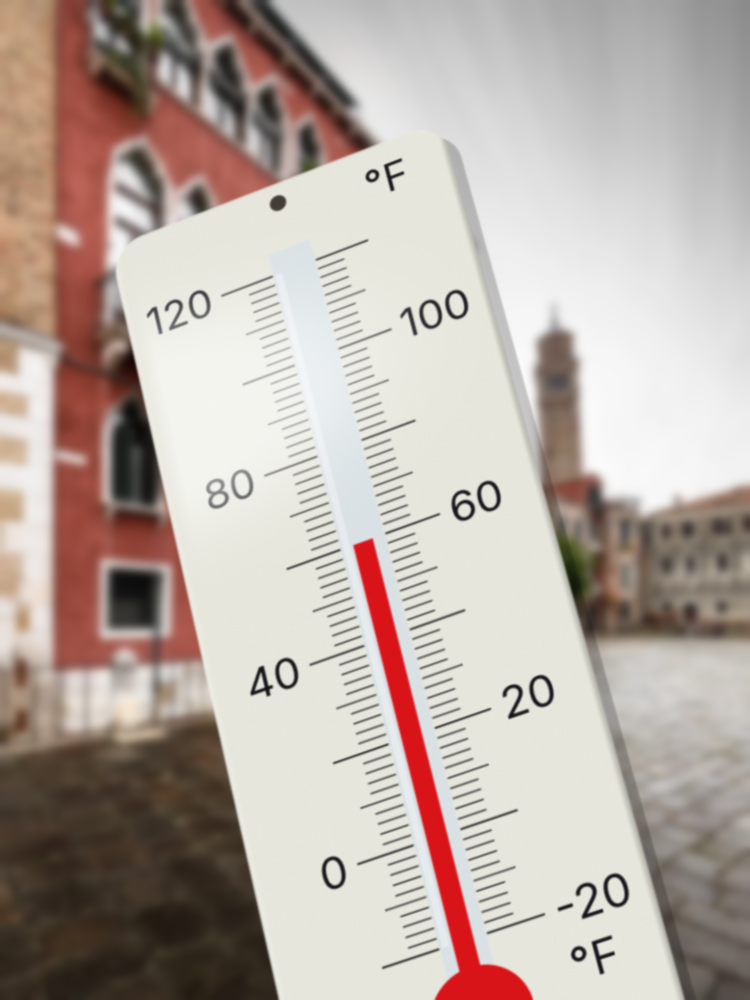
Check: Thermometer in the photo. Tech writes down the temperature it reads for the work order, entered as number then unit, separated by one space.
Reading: 60 °F
